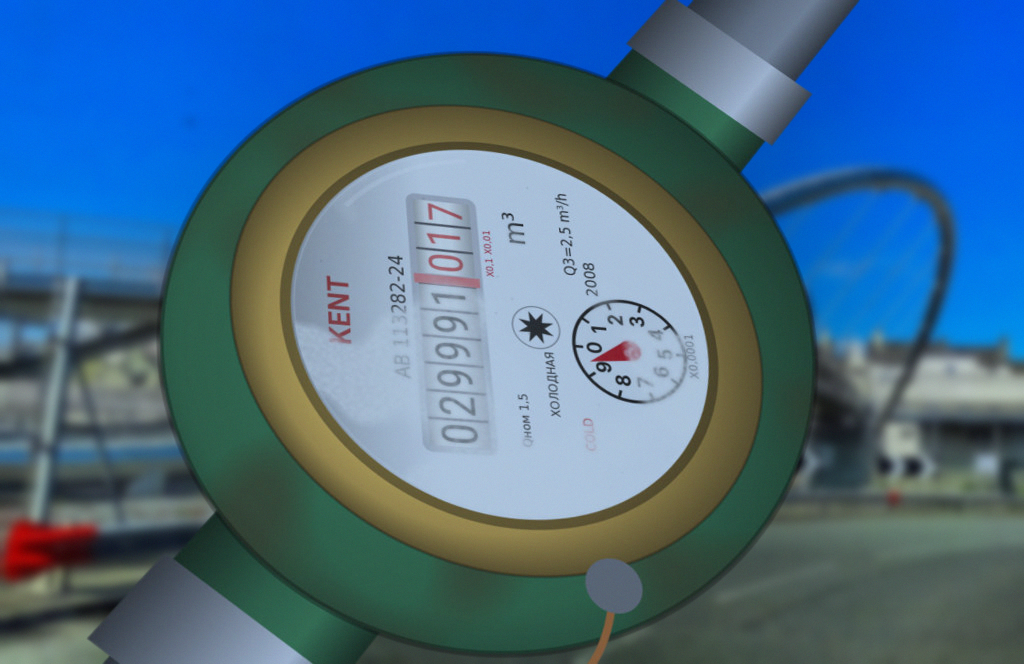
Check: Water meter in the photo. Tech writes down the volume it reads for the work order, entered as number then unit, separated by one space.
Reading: 29991.0169 m³
